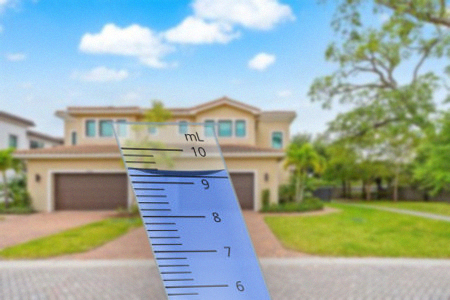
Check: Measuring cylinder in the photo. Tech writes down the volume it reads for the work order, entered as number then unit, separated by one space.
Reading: 9.2 mL
